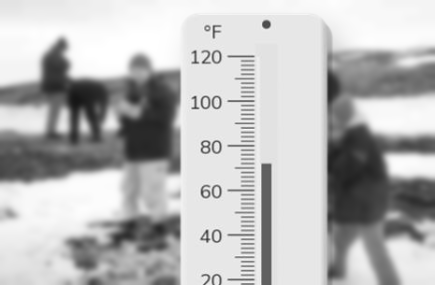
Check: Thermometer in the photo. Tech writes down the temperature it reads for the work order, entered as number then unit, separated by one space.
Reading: 72 °F
